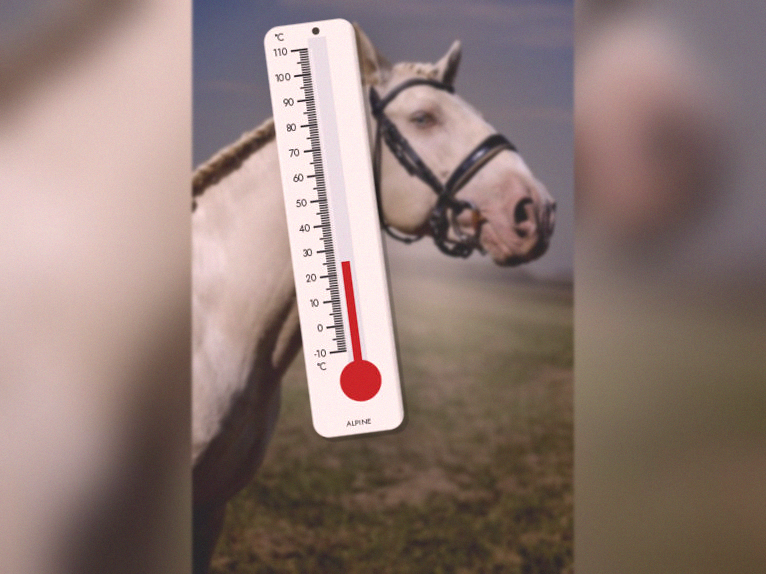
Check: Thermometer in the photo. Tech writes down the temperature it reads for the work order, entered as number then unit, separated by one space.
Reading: 25 °C
